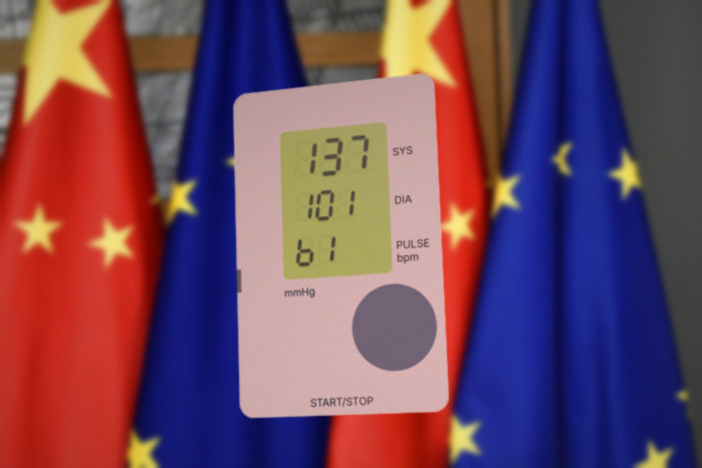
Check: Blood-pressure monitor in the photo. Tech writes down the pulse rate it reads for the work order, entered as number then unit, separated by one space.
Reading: 61 bpm
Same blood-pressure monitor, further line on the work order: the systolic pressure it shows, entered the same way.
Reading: 137 mmHg
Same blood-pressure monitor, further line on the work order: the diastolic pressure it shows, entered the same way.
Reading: 101 mmHg
